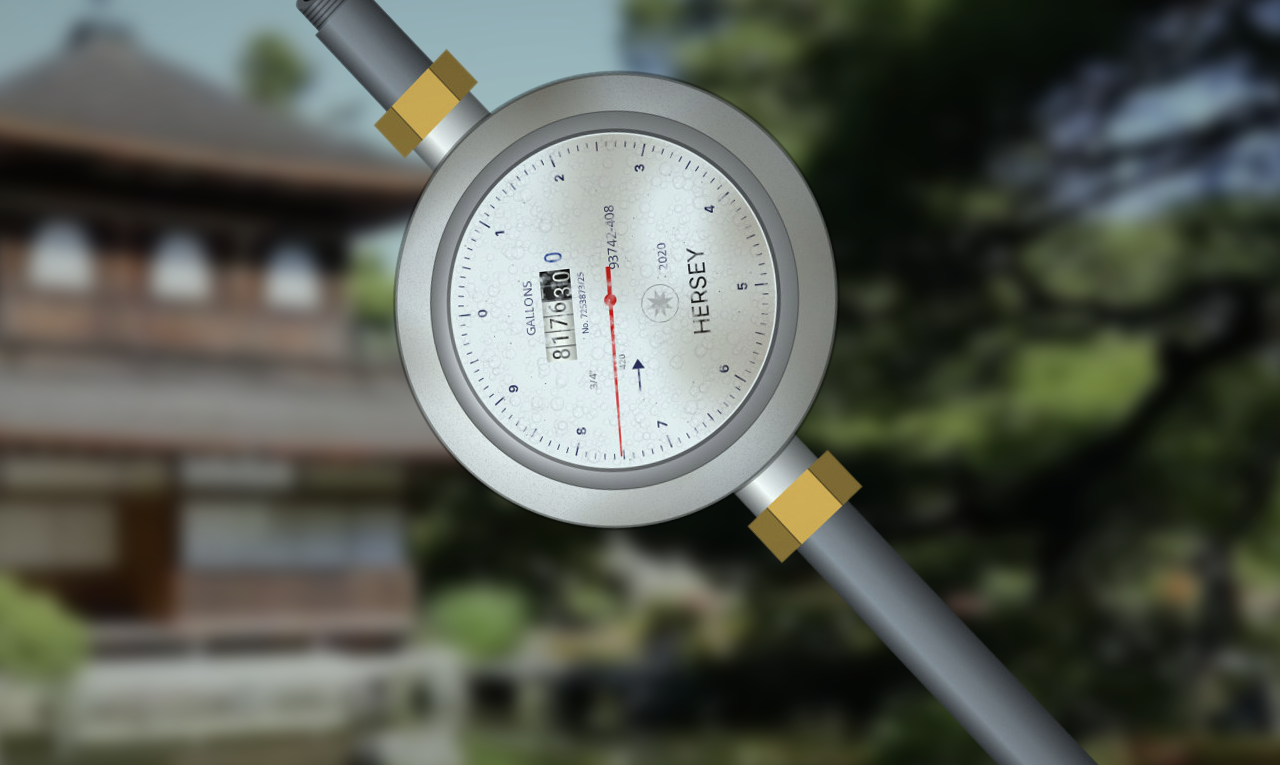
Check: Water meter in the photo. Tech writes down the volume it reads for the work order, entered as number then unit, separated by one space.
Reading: 8176297.5 gal
